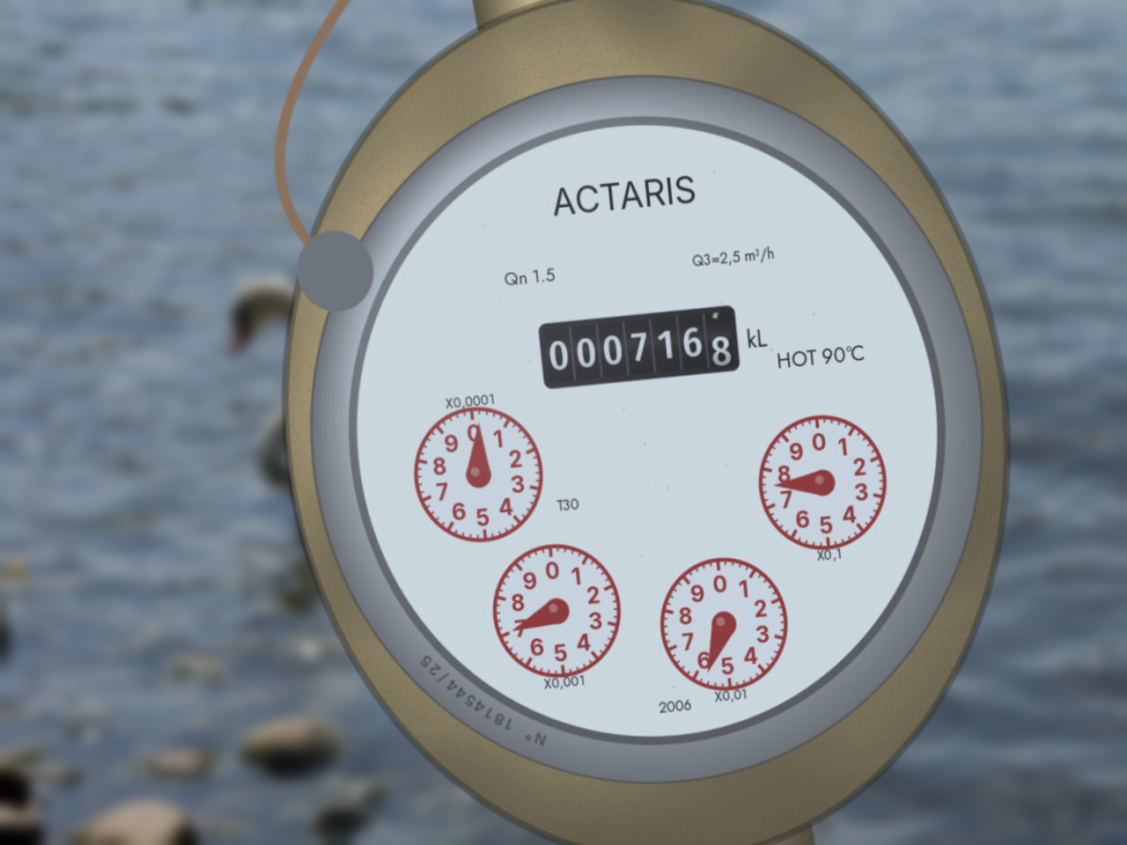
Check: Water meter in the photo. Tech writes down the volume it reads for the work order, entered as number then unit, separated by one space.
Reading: 7167.7570 kL
